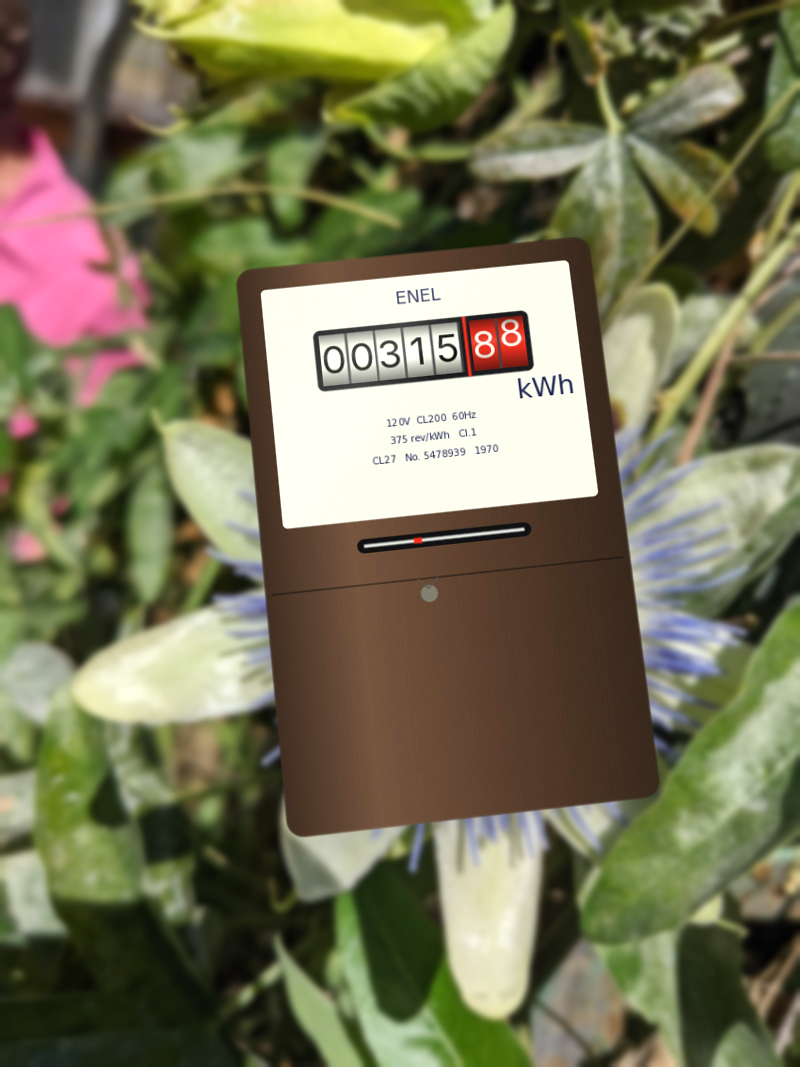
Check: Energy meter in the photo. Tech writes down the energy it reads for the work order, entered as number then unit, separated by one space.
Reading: 315.88 kWh
